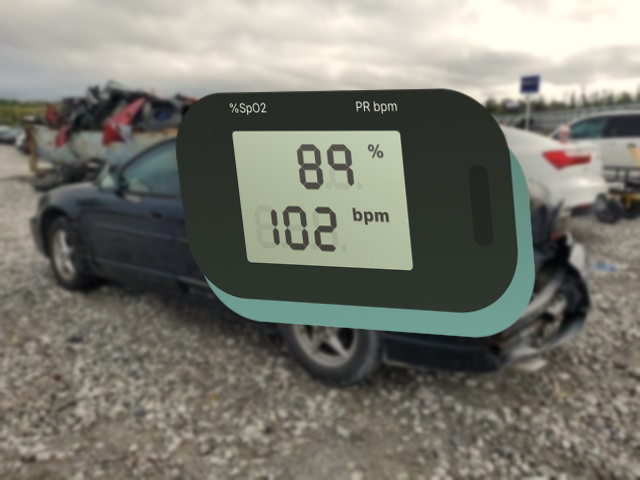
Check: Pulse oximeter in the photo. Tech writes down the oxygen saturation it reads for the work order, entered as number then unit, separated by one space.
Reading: 89 %
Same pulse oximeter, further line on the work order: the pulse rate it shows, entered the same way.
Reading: 102 bpm
